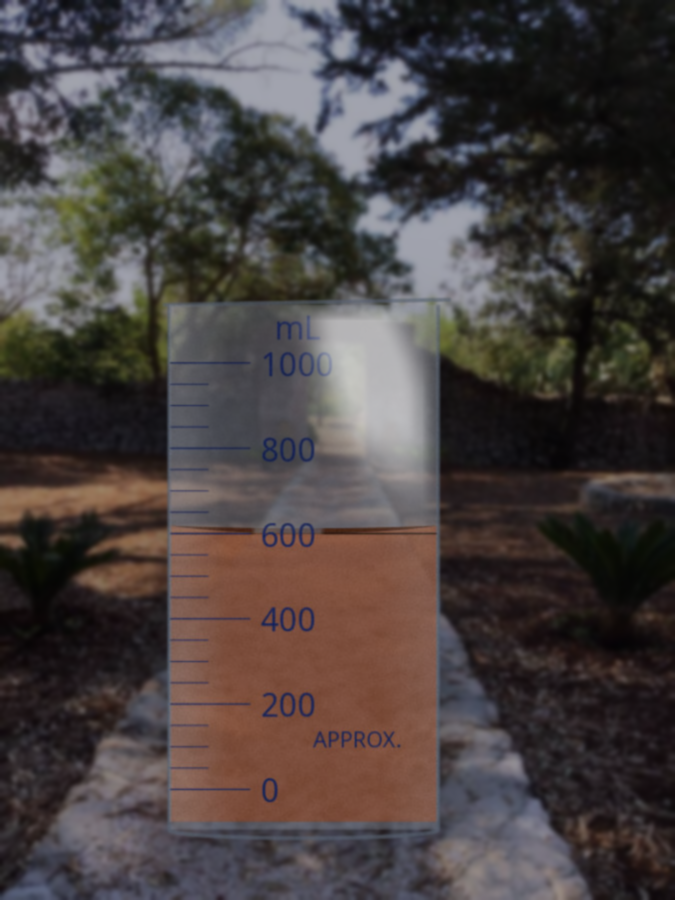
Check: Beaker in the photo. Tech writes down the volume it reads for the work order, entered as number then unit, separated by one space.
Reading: 600 mL
